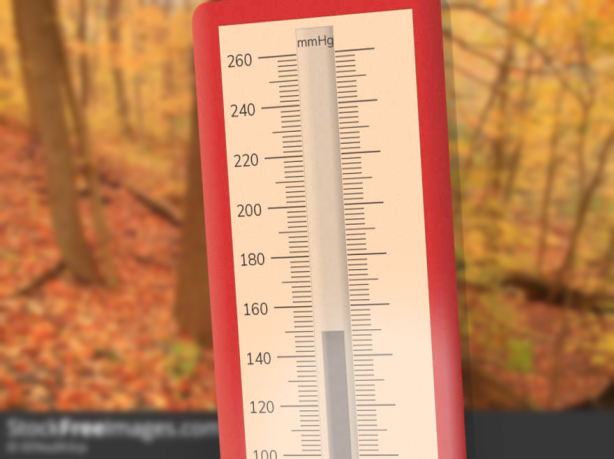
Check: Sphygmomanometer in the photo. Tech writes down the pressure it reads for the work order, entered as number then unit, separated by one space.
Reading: 150 mmHg
